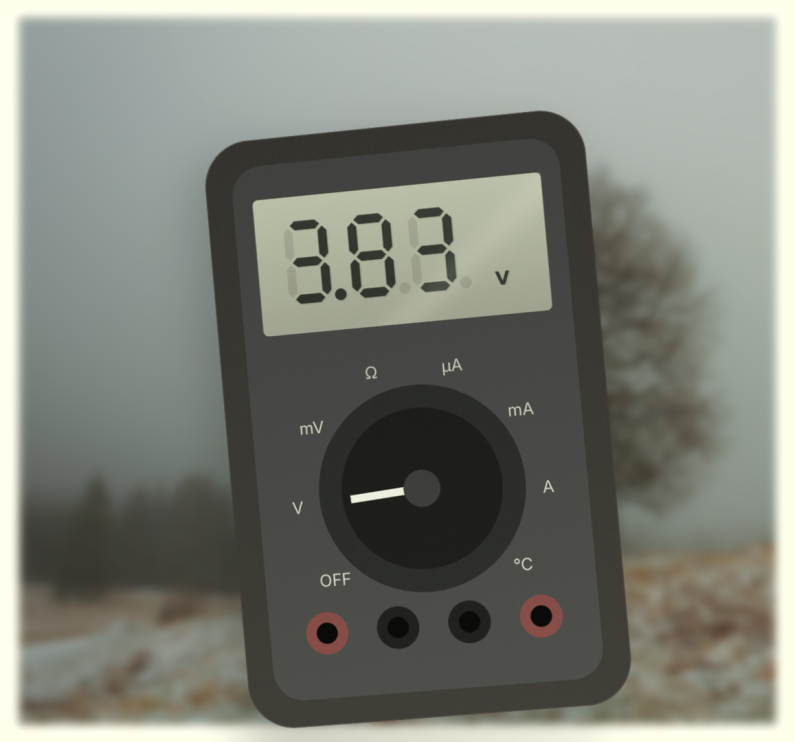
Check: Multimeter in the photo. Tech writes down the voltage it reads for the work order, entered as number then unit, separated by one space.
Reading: 3.83 V
